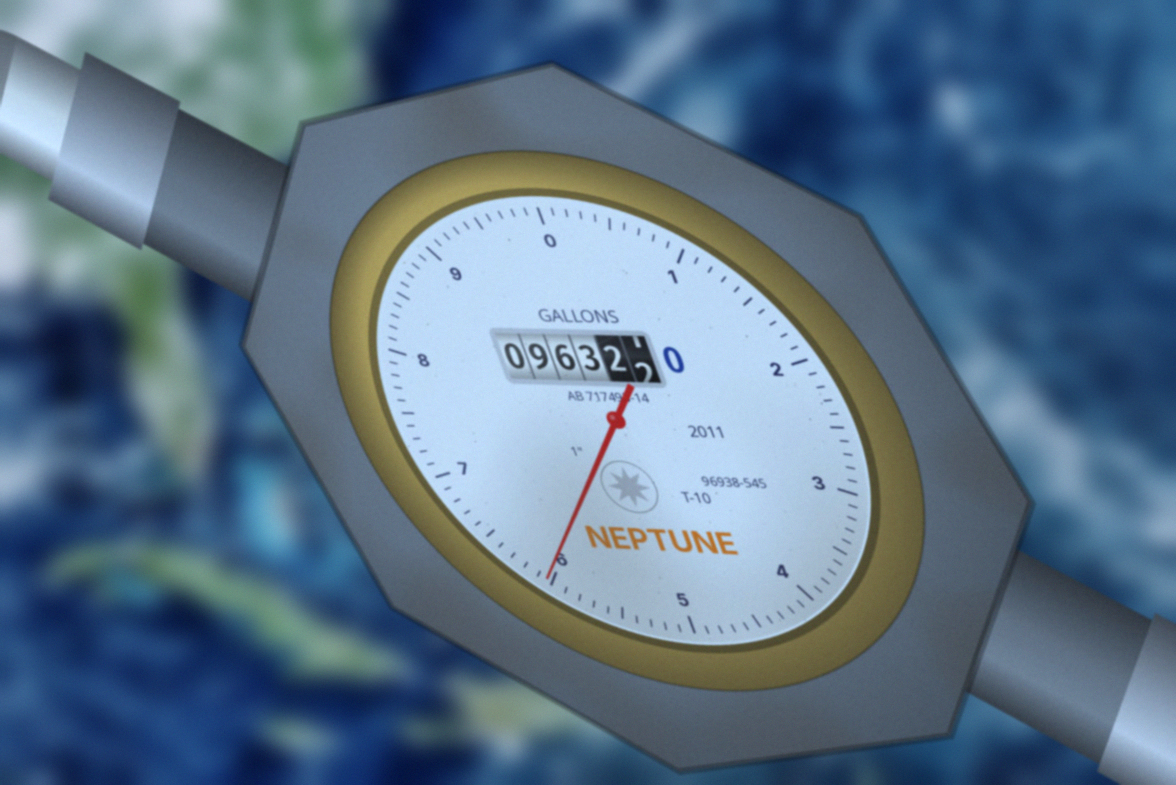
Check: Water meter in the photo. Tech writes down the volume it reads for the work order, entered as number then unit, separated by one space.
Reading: 963216.0 gal
